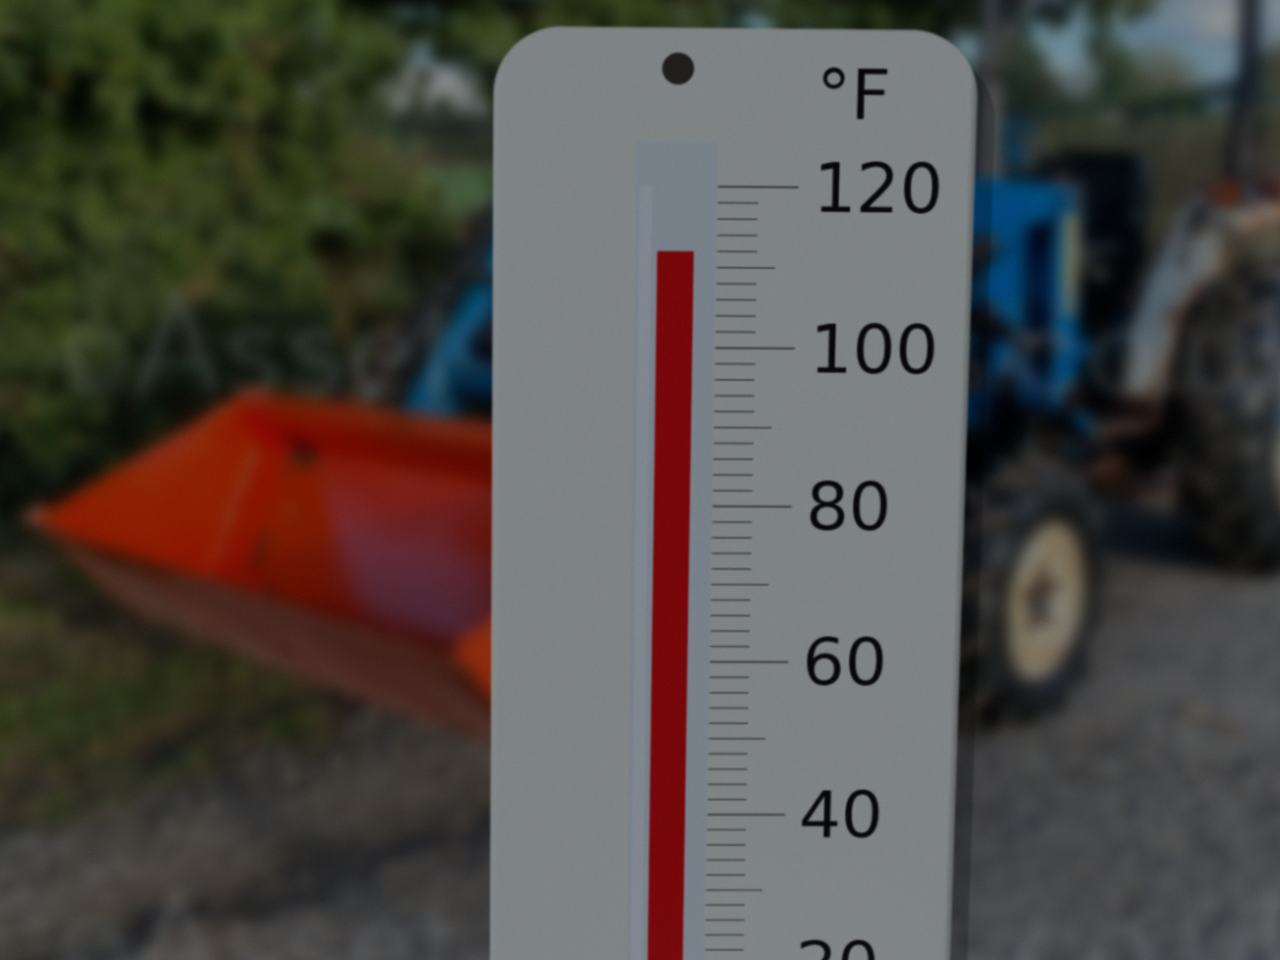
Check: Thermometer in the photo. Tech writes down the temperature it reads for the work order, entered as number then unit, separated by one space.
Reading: 112 °F
